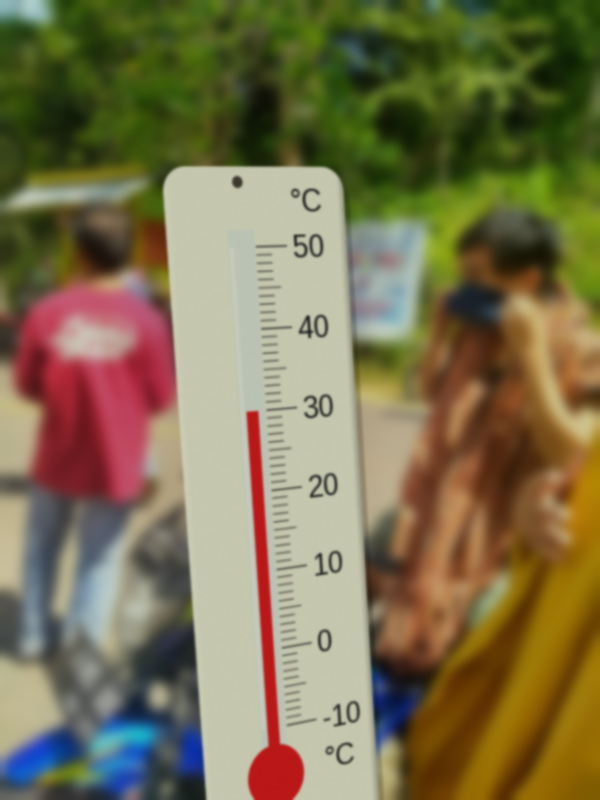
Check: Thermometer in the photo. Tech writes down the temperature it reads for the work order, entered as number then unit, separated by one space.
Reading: 30 °C
